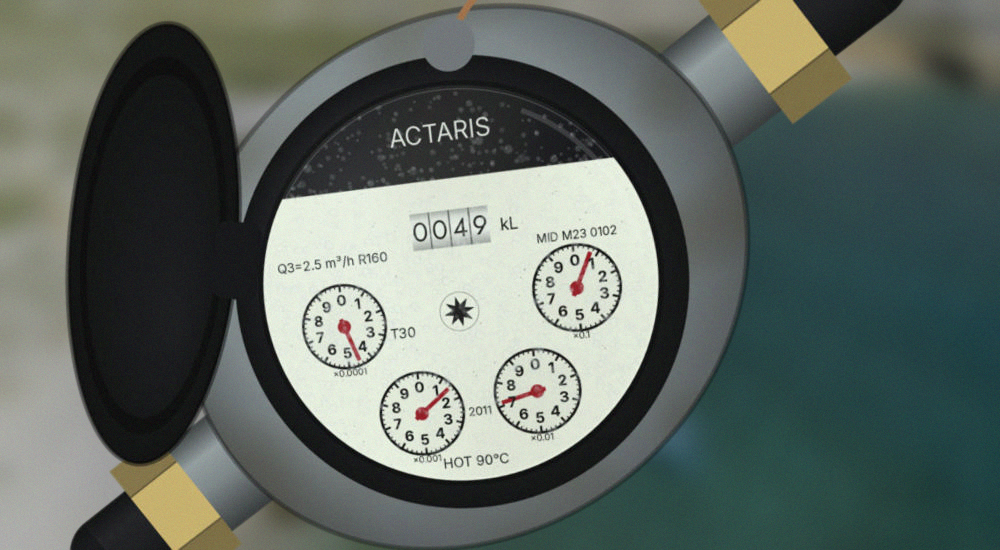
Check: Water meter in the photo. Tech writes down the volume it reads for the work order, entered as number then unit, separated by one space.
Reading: 49.0714 kL
